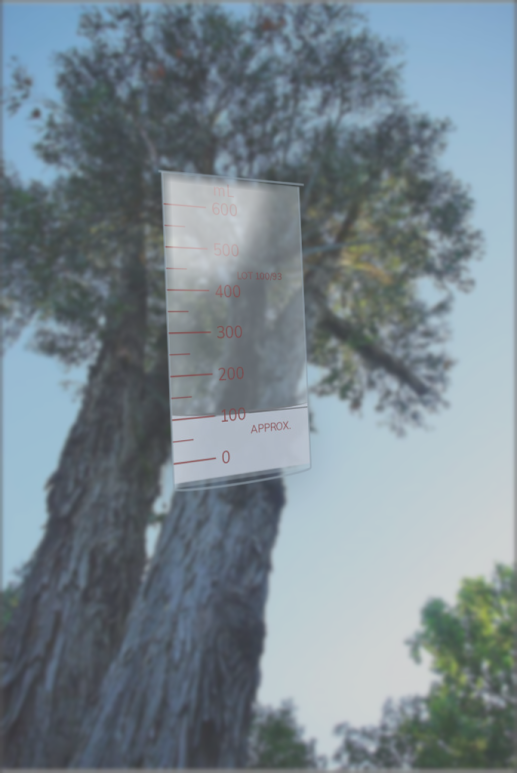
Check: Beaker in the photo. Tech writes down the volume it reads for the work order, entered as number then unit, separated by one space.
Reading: 100 mL
